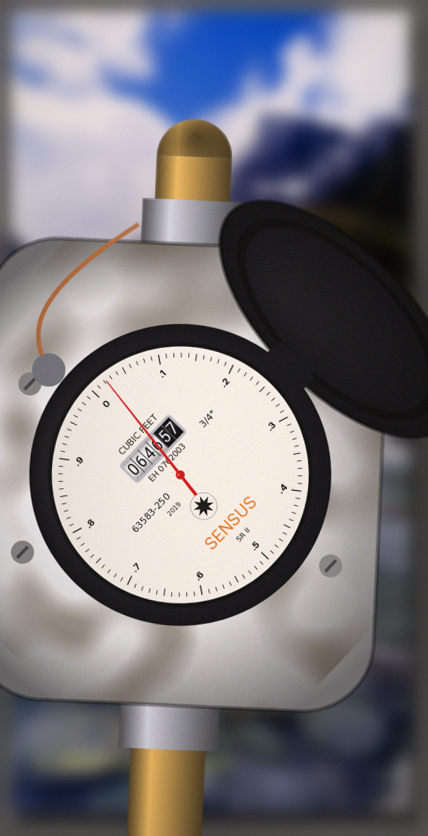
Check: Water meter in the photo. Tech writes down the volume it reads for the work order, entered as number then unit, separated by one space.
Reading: 64657.02 ft³
